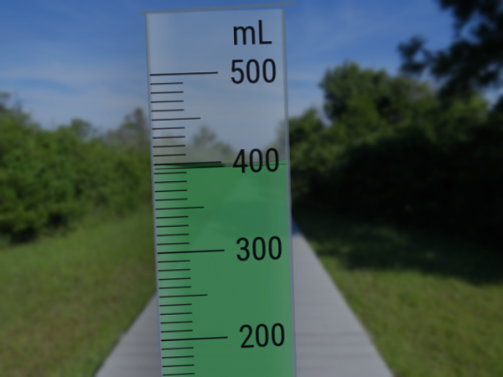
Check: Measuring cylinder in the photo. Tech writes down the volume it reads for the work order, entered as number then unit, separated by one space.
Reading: 395 mL
